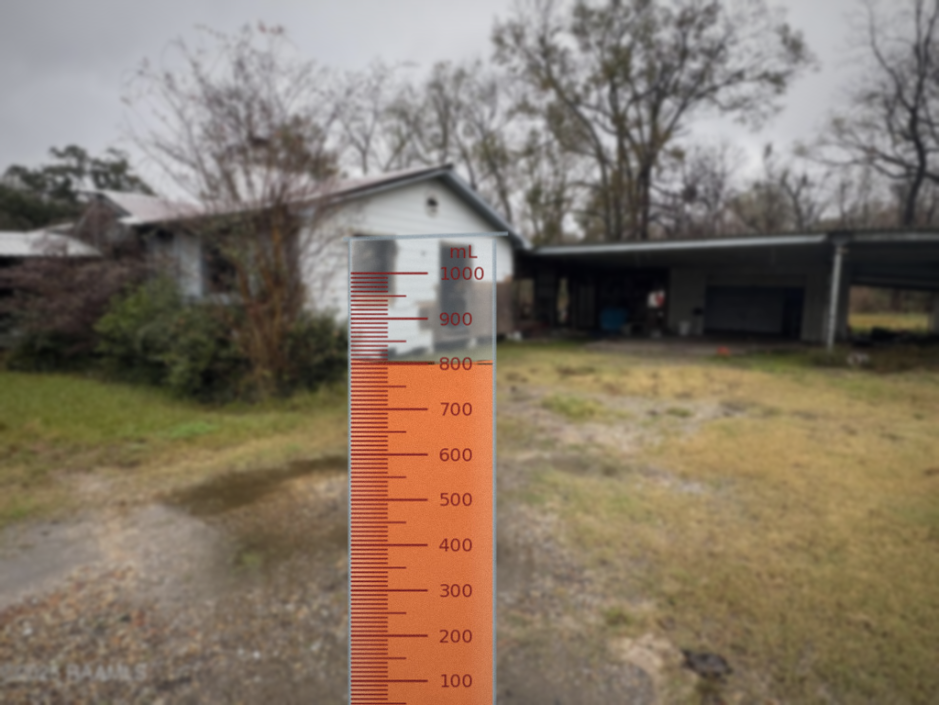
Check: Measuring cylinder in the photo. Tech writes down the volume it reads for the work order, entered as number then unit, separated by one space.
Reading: 800 mL
